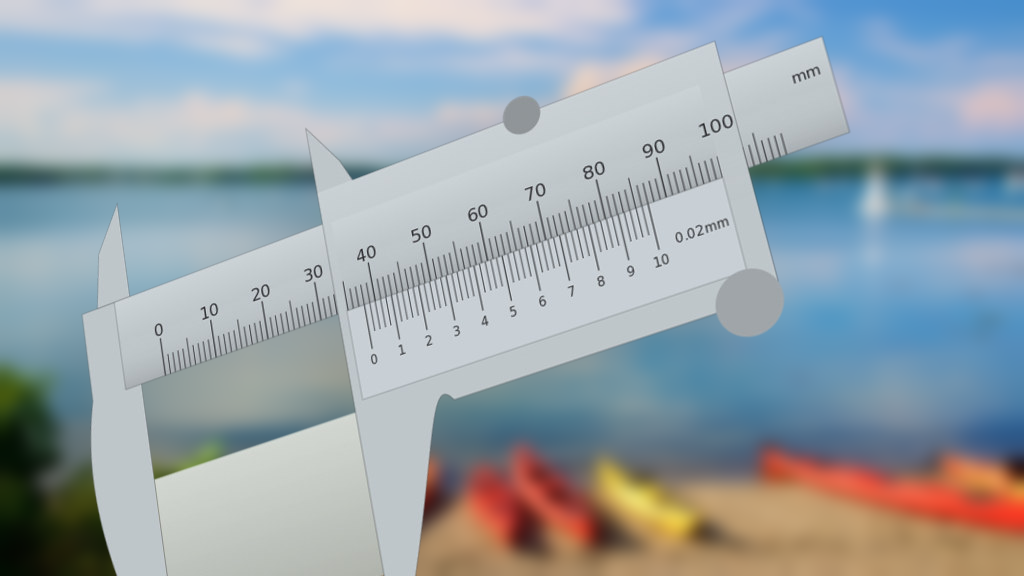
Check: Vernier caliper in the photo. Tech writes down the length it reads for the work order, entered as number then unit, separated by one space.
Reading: 38.0 mm
